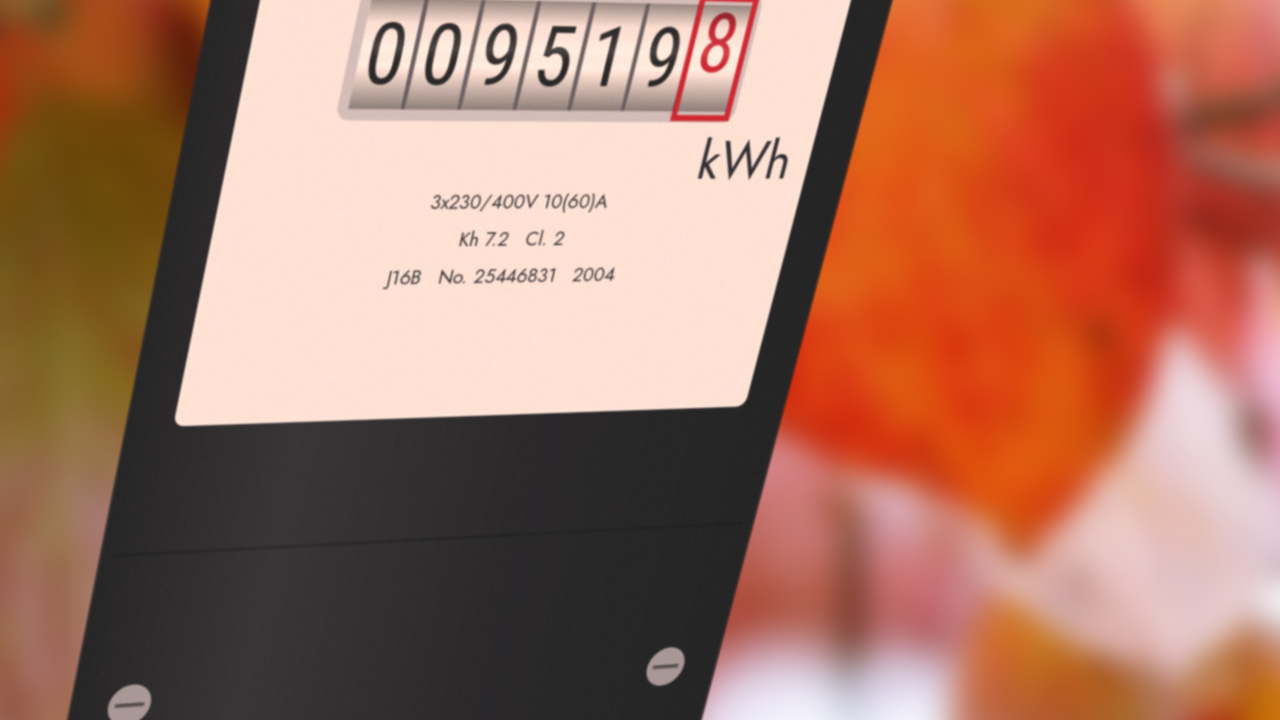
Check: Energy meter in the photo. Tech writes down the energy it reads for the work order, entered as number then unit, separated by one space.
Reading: 9519.8 kWh
